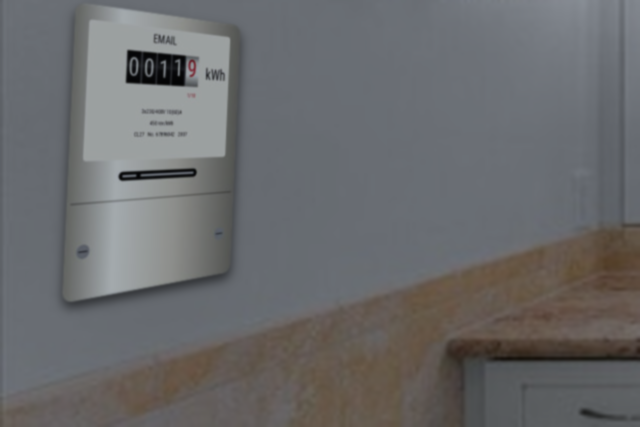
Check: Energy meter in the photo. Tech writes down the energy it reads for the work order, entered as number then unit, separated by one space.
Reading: 11.9 kWh
